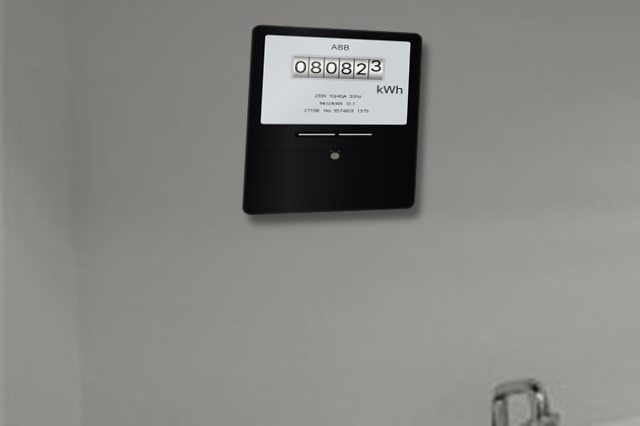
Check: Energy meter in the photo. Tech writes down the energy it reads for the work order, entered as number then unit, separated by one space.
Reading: 80823 kWh
